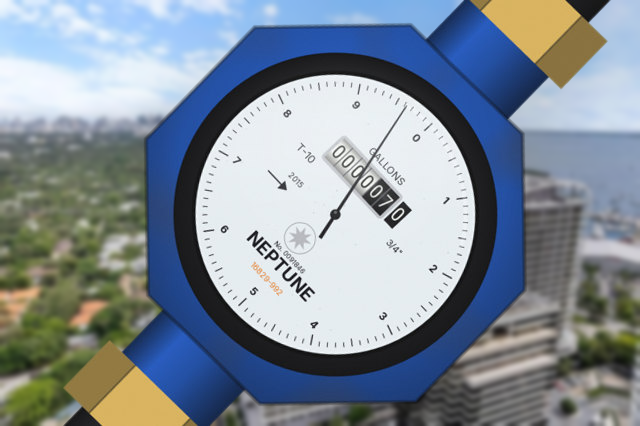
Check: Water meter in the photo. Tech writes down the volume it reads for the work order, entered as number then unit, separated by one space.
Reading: 69.6 gal
